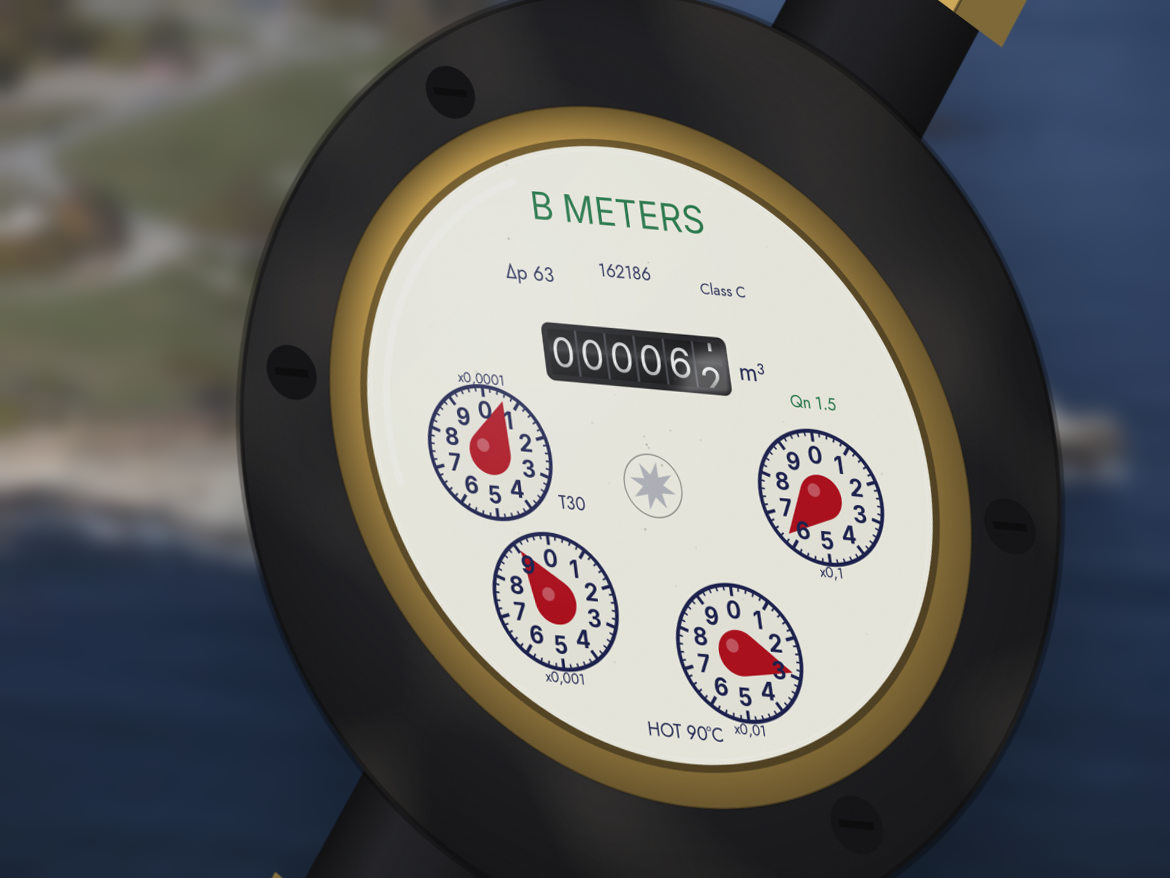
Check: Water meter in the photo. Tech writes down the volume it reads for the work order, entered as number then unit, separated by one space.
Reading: 61.6290 m³
